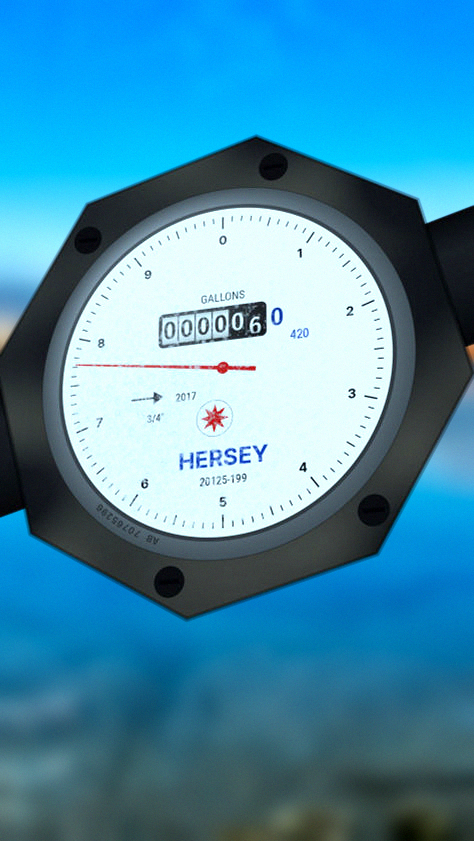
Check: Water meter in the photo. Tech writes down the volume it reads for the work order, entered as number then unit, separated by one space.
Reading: 57.7 gal
